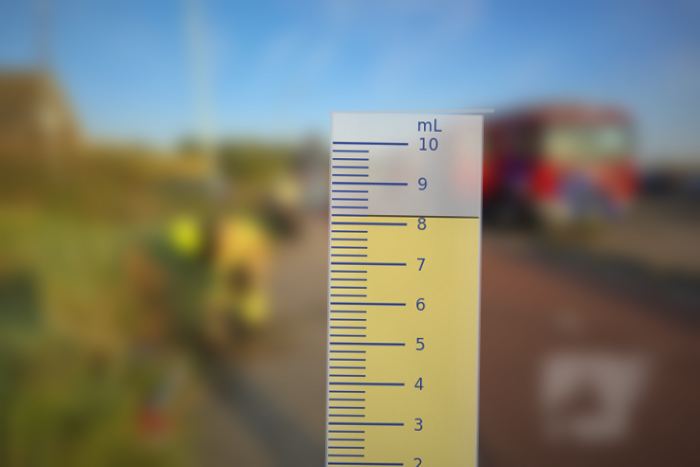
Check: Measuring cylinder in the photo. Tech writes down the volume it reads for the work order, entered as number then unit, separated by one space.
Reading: 8.2 mL
